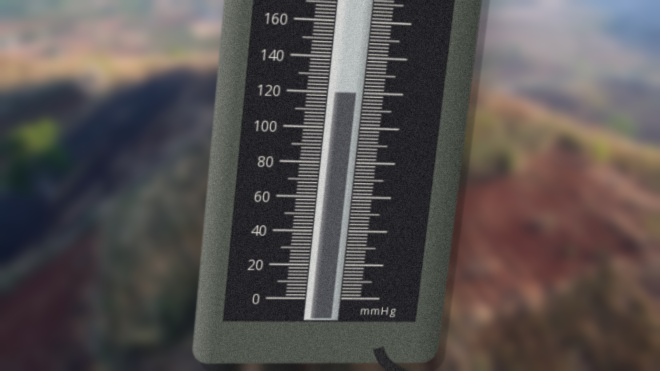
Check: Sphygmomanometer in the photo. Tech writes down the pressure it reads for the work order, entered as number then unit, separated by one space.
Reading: 120 mmHg
